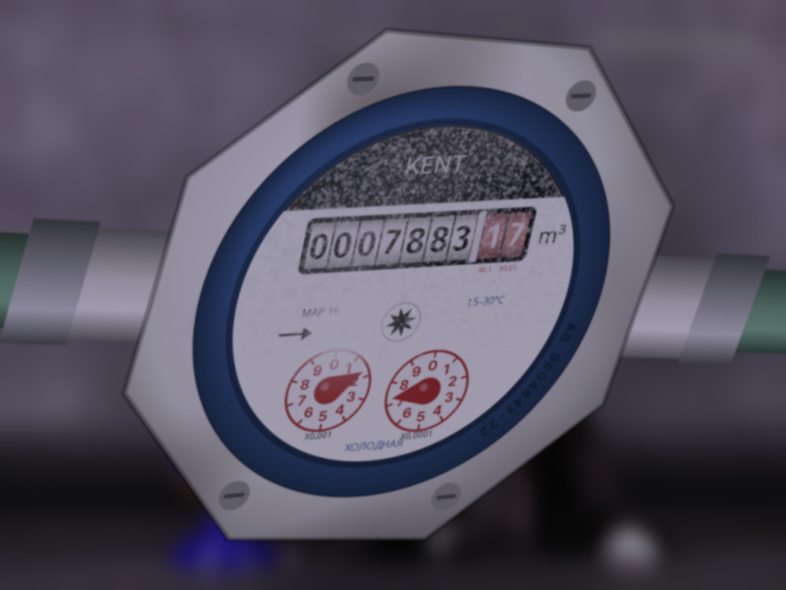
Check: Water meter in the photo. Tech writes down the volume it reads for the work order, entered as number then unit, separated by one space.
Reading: 7883.1717 m³
